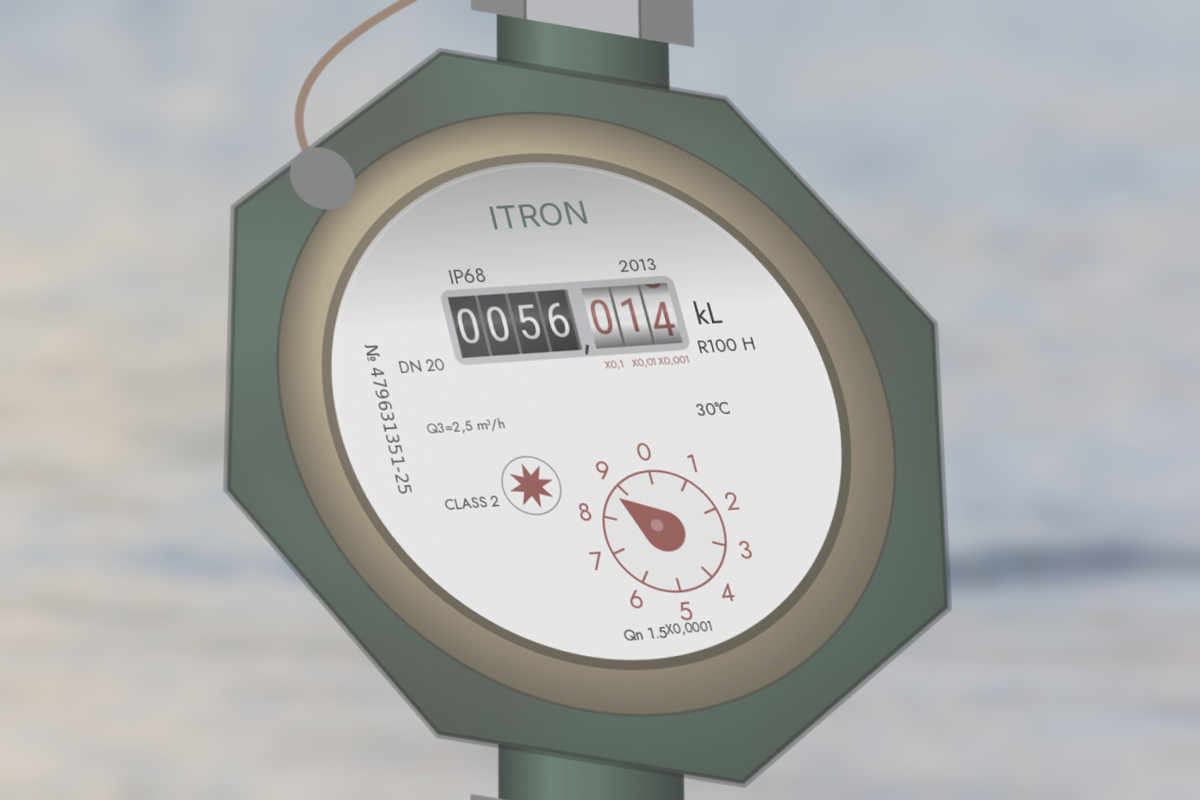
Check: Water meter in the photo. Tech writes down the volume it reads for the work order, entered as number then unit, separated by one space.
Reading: 56.0138 kL
